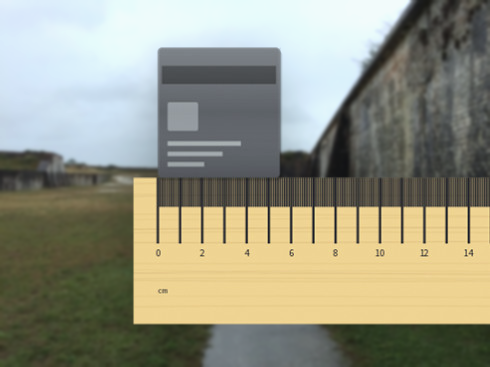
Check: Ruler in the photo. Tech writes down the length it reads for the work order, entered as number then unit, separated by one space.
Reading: 5.5 cm
